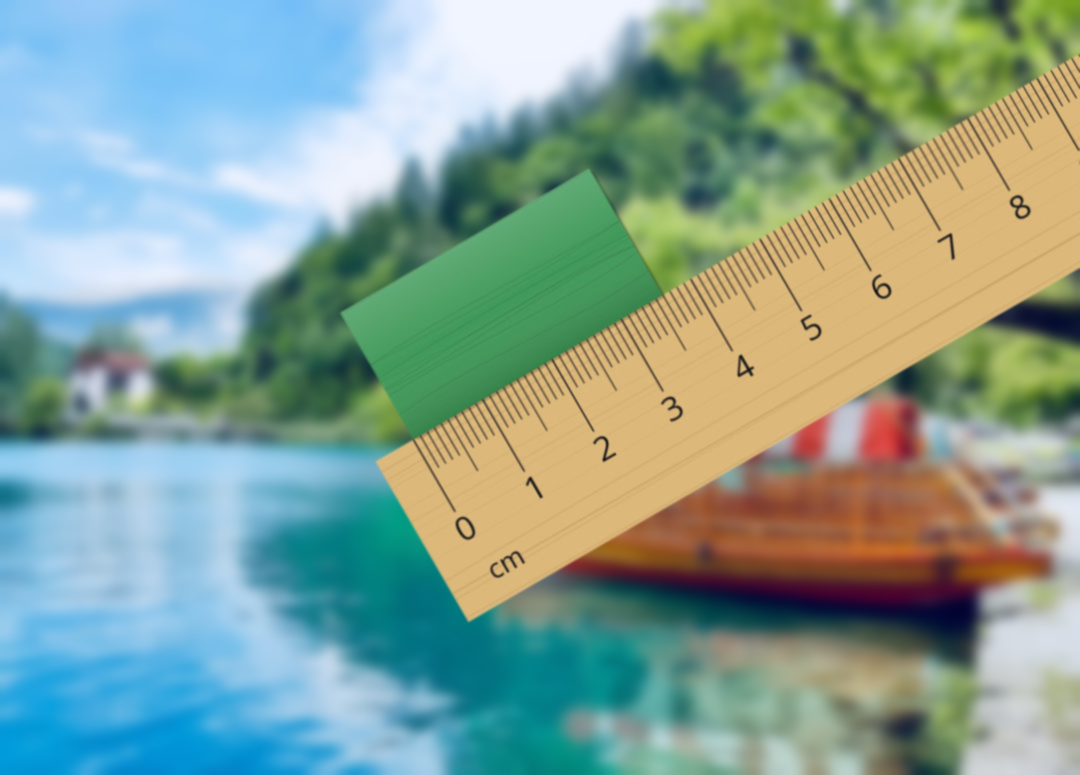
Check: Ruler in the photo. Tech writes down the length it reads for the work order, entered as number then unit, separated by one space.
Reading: 3.6 cm
